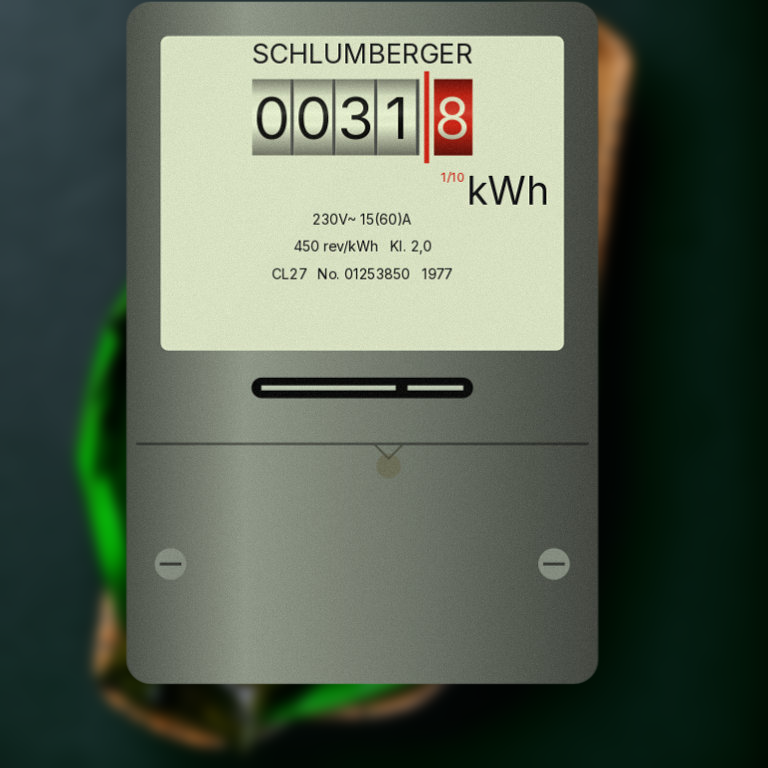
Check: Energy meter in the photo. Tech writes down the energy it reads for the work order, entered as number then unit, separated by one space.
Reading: 31.8 kWh
